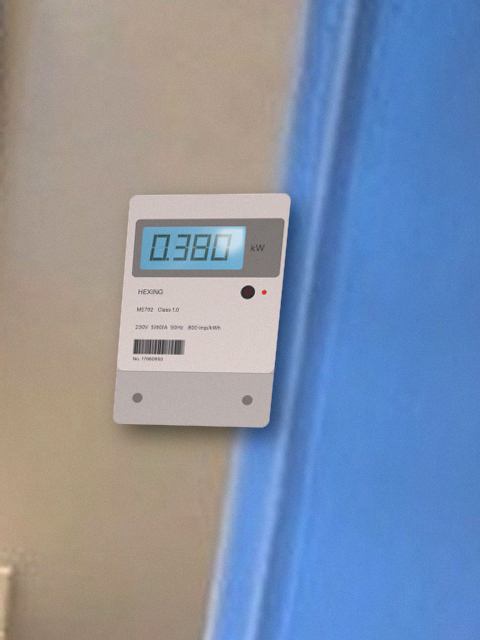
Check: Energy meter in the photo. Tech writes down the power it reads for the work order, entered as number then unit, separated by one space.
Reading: 0.380 kW
